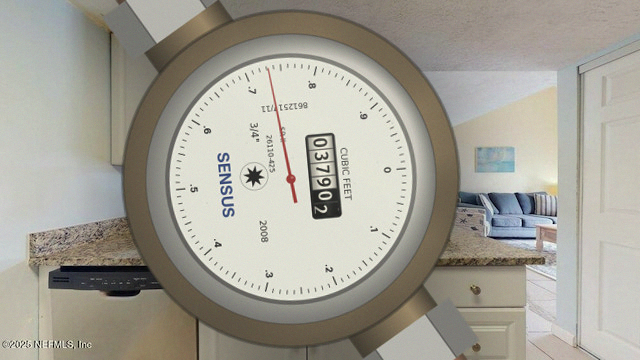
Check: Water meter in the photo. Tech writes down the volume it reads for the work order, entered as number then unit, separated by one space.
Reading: 37901.73 ft³
